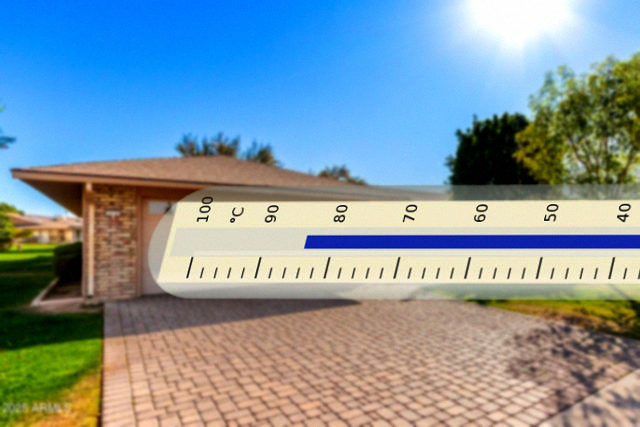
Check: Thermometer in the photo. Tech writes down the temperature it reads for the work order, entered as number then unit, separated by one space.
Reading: 84 °C
